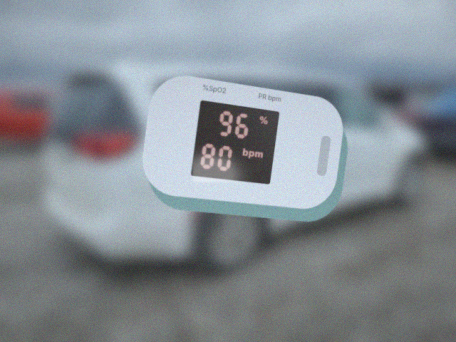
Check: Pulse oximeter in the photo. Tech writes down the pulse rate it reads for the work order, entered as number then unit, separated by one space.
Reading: 80 bpm
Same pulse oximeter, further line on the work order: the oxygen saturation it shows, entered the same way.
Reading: 96 %
